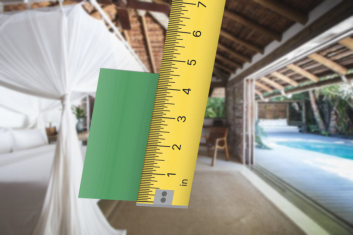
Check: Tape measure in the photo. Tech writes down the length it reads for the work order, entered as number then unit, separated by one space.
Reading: 4.5 in
